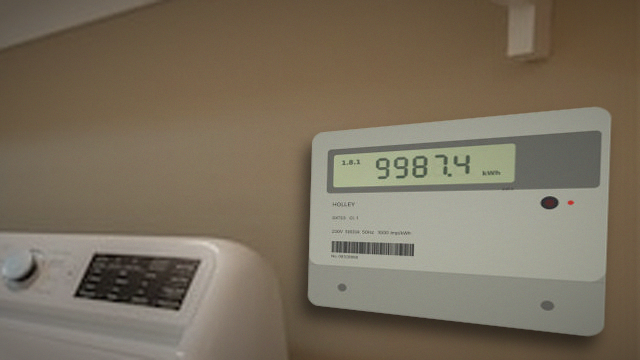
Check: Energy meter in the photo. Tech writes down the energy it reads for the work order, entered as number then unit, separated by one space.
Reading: 9987.4 kWh
